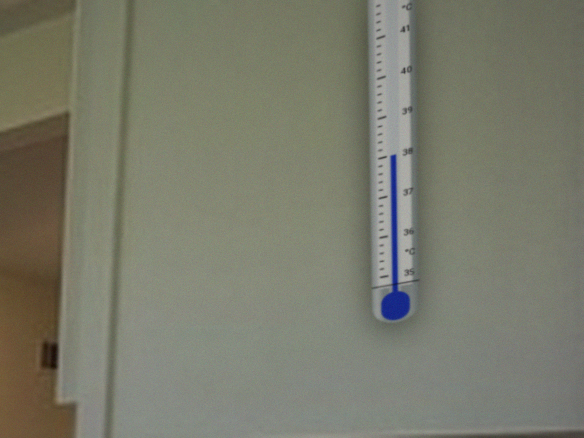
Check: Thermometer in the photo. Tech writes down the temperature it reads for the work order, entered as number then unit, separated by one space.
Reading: 38 °C
